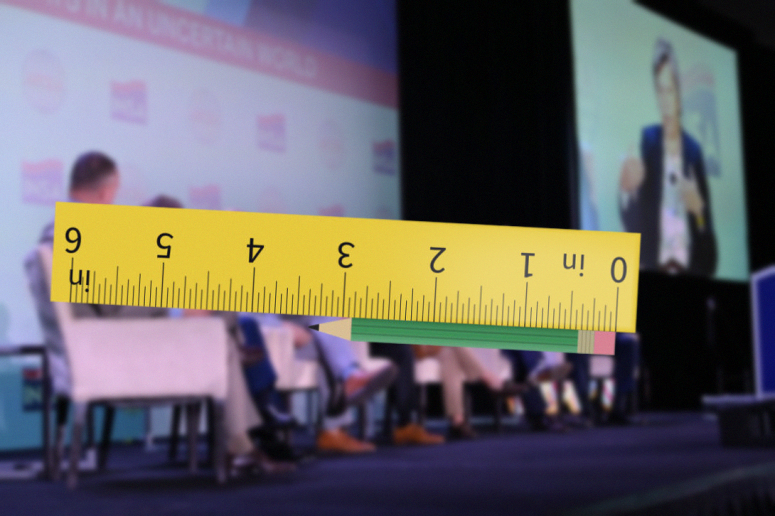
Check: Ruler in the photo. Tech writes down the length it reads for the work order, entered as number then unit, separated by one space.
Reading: 3.375 in
